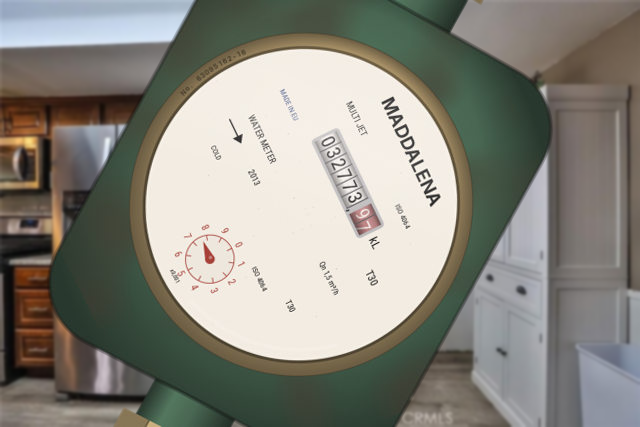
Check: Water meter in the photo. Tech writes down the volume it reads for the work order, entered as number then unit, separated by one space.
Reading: 32773.967 kL
